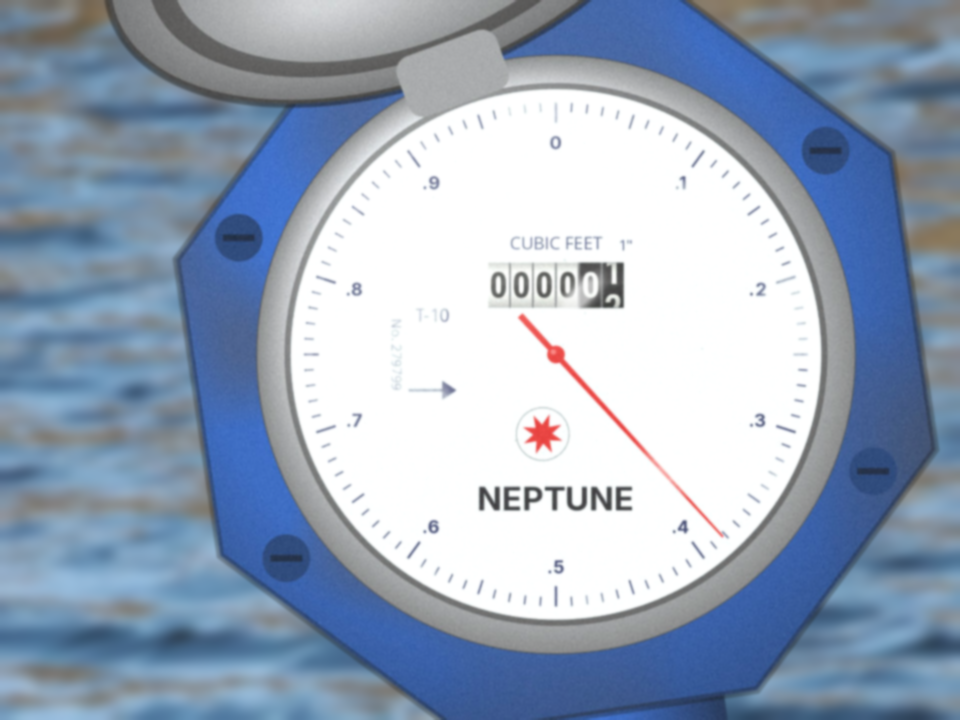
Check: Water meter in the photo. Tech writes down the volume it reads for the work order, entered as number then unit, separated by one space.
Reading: 1.38 ft³
